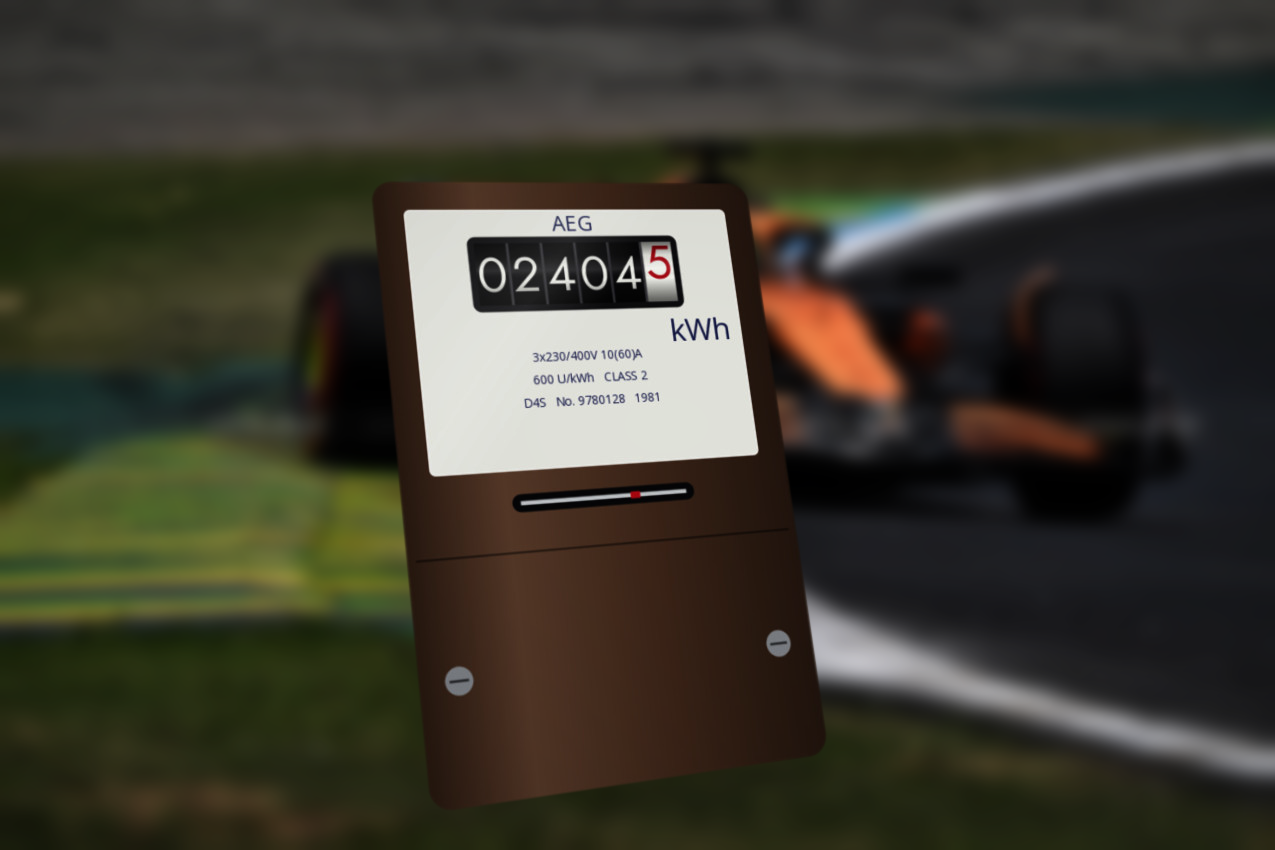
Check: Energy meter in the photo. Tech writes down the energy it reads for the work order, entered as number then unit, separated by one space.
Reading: 2404.5 kWh
